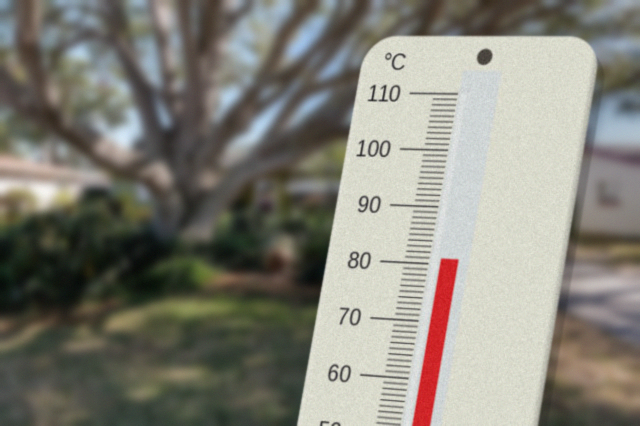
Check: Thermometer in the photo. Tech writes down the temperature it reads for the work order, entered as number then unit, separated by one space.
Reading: 81 °C
